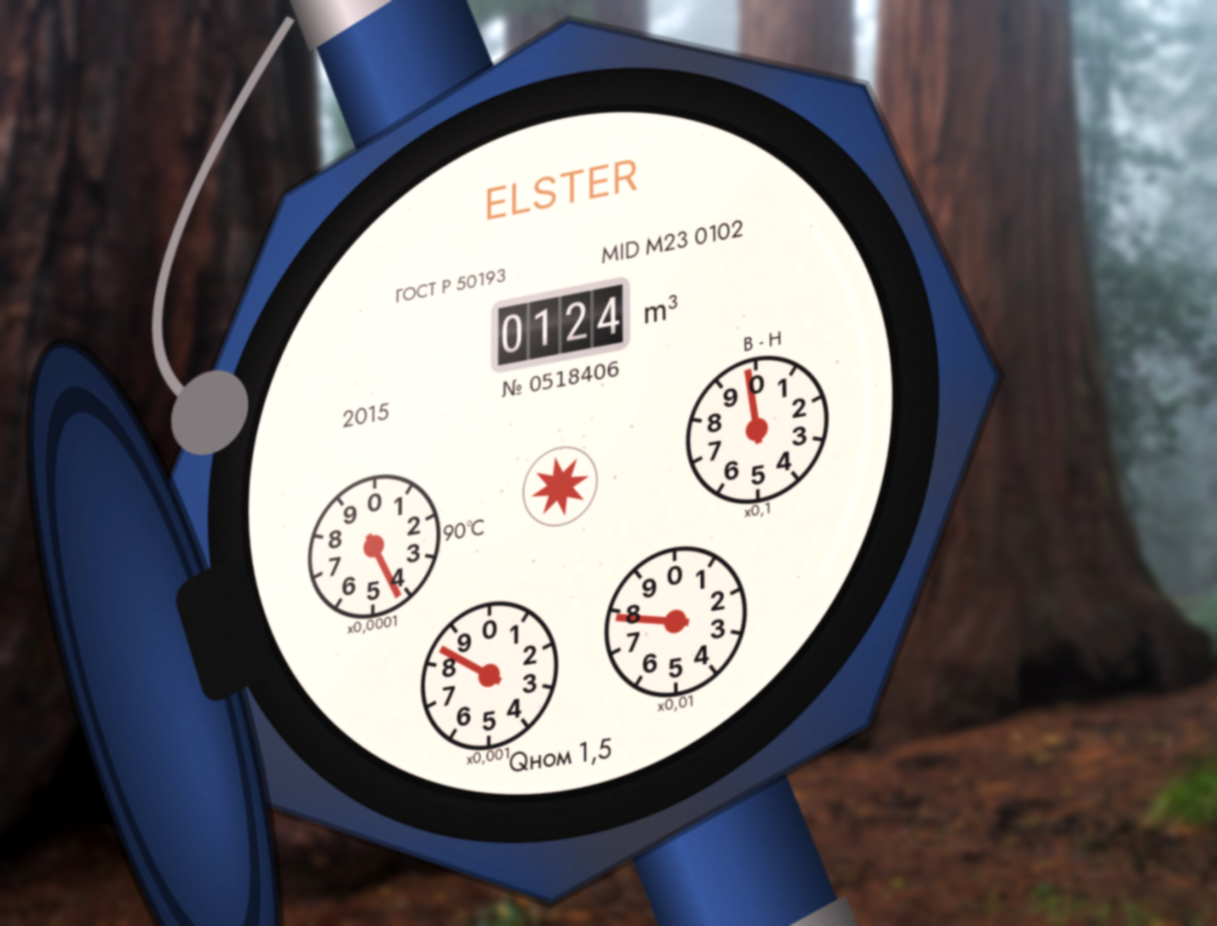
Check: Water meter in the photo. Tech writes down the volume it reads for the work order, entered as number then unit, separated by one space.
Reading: 123.9784 m³
